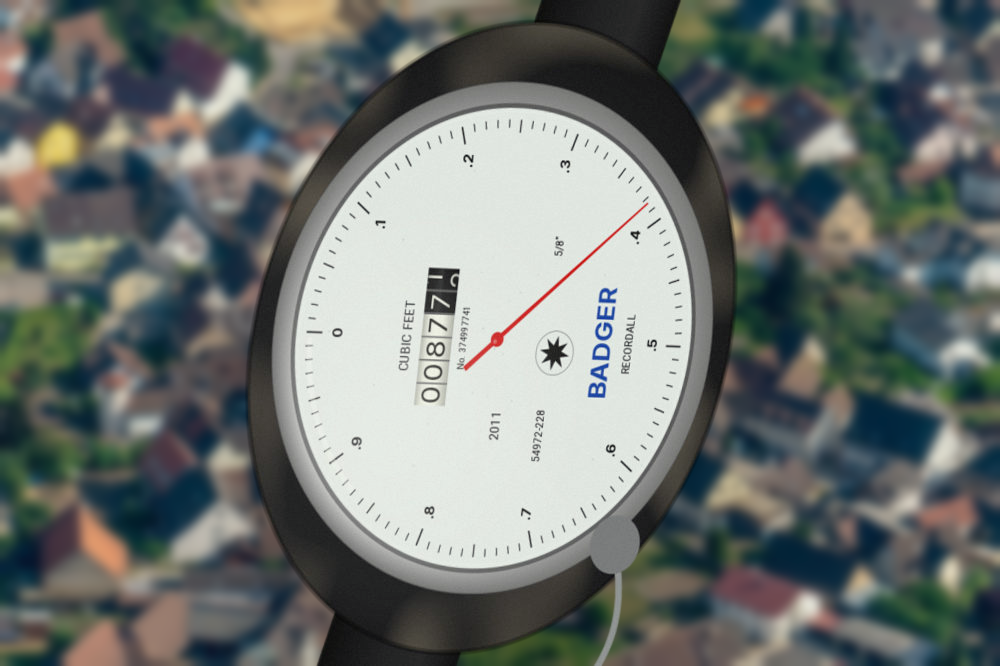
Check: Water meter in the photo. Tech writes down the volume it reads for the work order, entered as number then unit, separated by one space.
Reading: 8771.38 ft³
